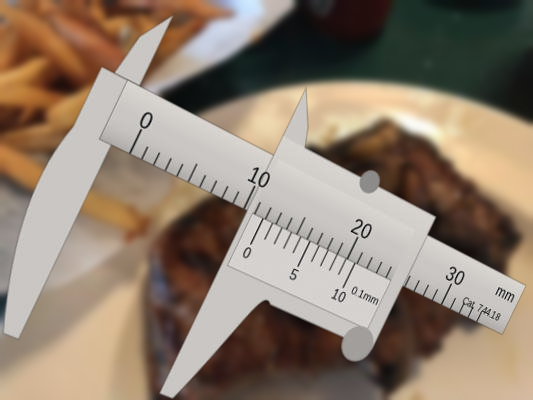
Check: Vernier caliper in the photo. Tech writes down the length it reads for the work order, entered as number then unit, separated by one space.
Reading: 11.8 mm
